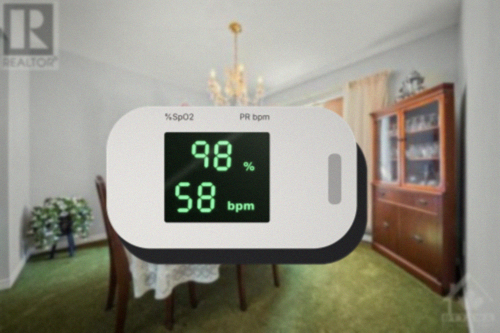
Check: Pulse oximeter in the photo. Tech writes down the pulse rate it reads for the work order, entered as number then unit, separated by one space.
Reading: 58 bpm
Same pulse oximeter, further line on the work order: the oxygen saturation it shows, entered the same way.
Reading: 98 %
